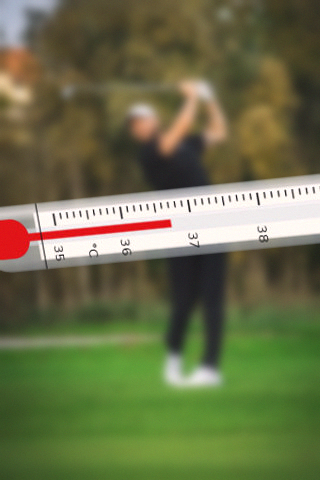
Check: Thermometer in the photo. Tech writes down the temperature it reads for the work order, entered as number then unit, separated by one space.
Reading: 36.7 °C
